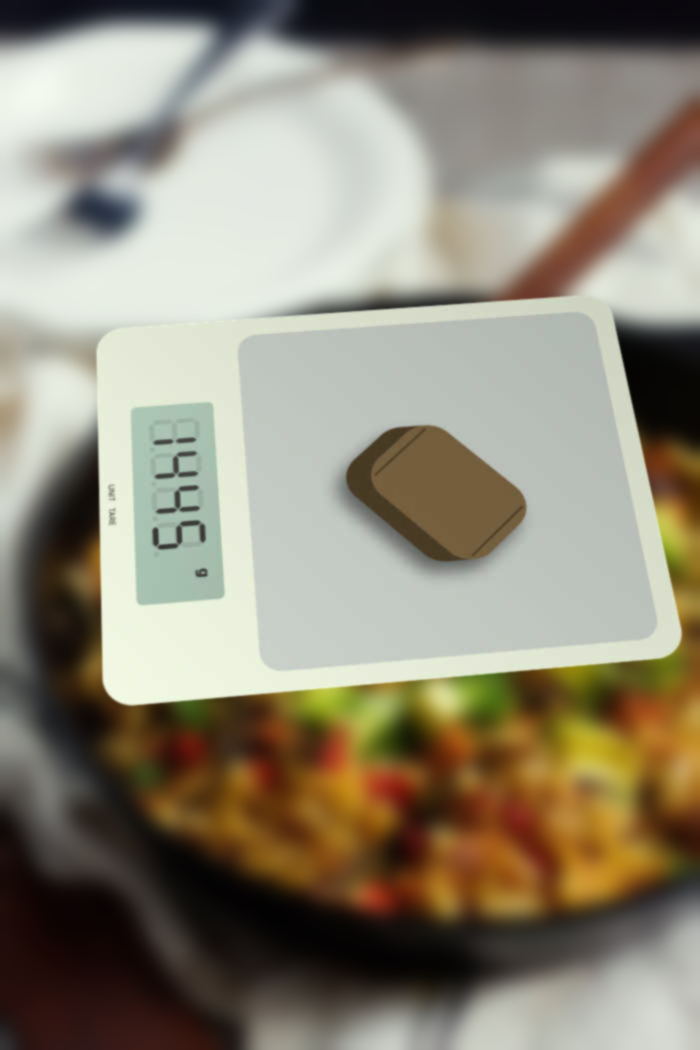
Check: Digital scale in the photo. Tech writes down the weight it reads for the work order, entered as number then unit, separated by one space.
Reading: 1445 g
